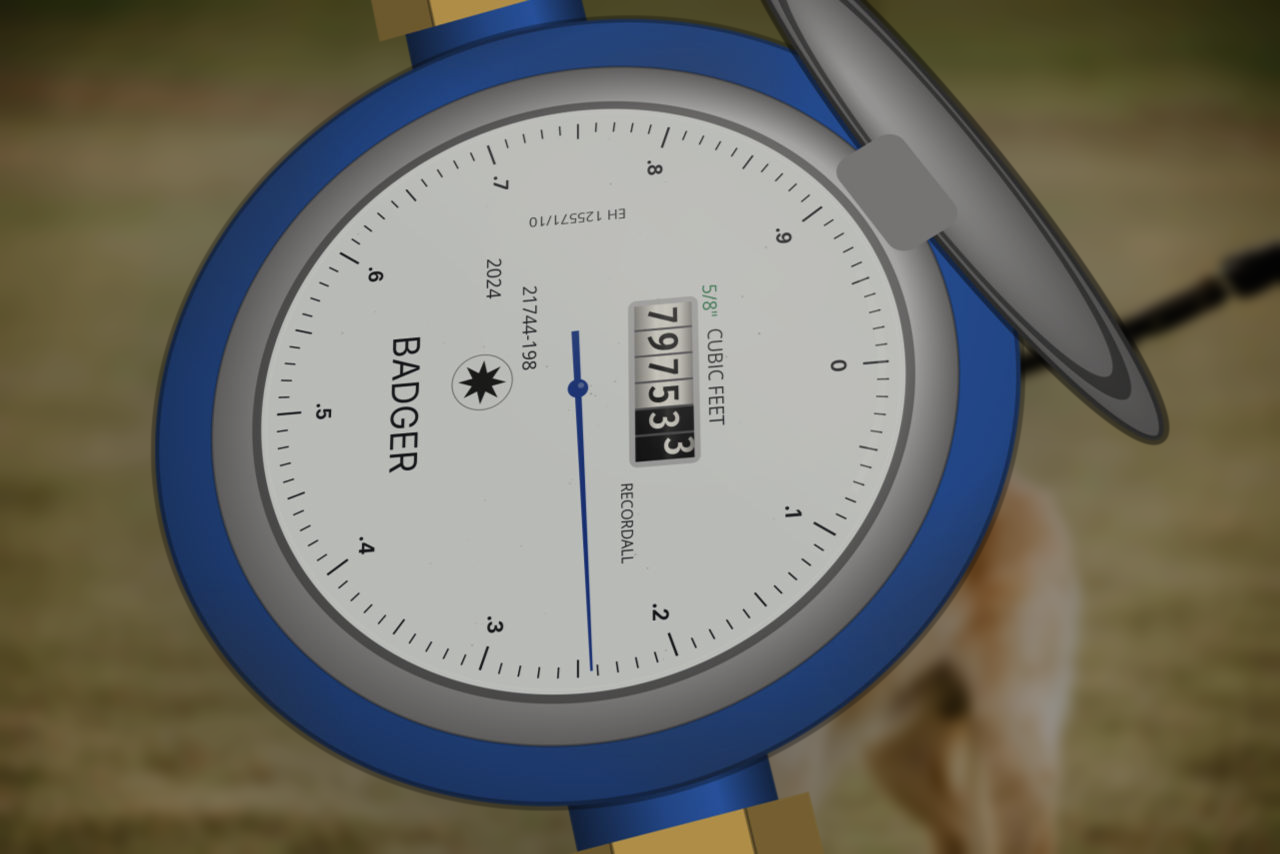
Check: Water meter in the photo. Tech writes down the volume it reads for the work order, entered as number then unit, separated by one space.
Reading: 797533.24 ft³
